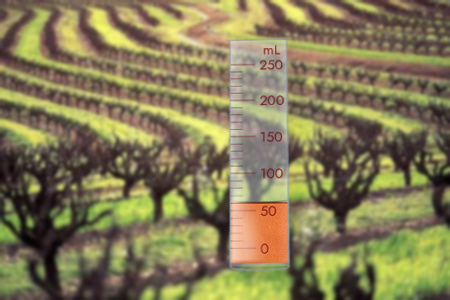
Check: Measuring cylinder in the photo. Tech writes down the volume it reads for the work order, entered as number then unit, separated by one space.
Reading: 60 mL
